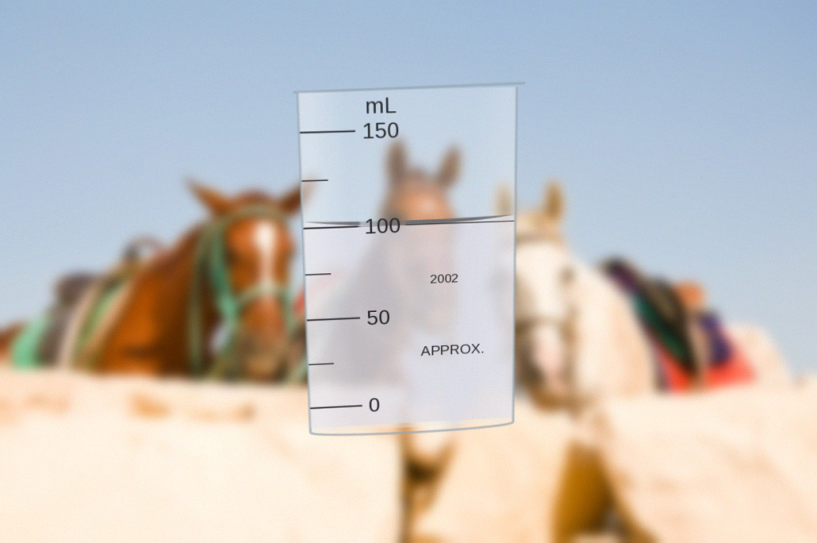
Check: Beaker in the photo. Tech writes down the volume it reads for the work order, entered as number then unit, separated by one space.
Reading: 100 mL
